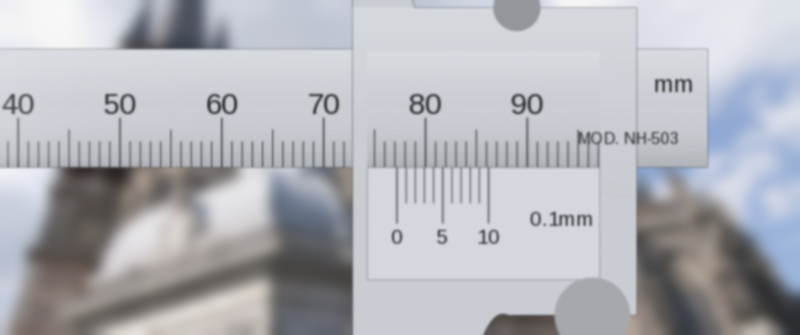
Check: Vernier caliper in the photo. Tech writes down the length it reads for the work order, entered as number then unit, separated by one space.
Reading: 77.2 mm
